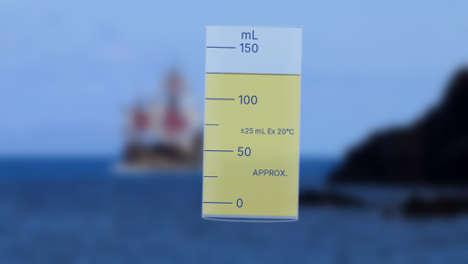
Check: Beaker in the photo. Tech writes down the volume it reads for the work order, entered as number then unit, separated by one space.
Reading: 125 mL
